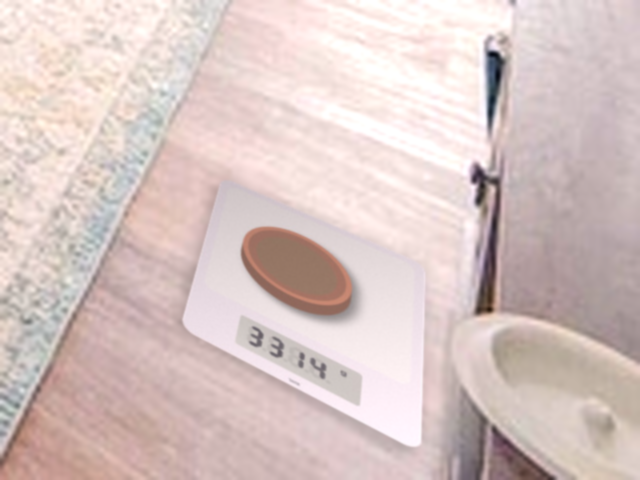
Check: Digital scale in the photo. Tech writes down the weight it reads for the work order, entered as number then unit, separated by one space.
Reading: 3314 g
